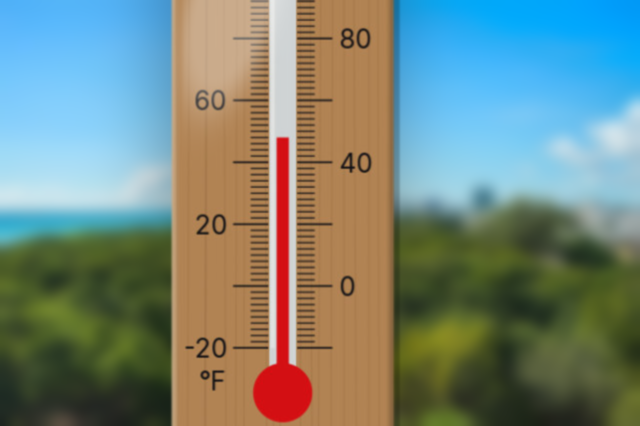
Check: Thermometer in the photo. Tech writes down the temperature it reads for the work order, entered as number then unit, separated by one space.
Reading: 48 °F
